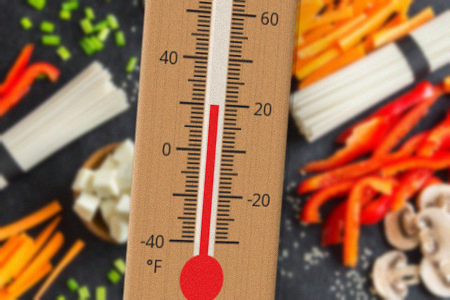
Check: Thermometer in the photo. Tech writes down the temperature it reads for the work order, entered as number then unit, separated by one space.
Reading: 20 °F
